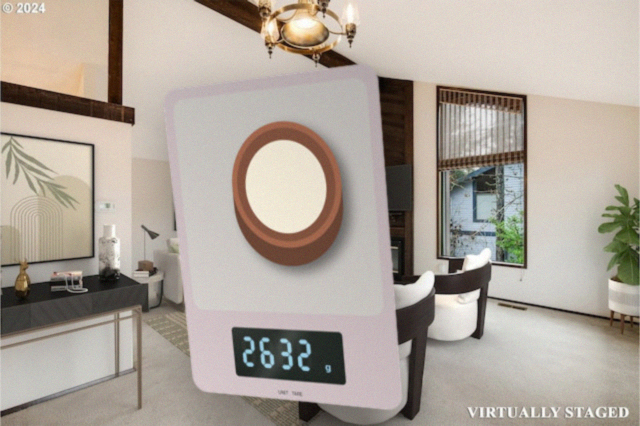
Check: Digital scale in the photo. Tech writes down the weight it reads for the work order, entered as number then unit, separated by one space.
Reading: 2632 g
